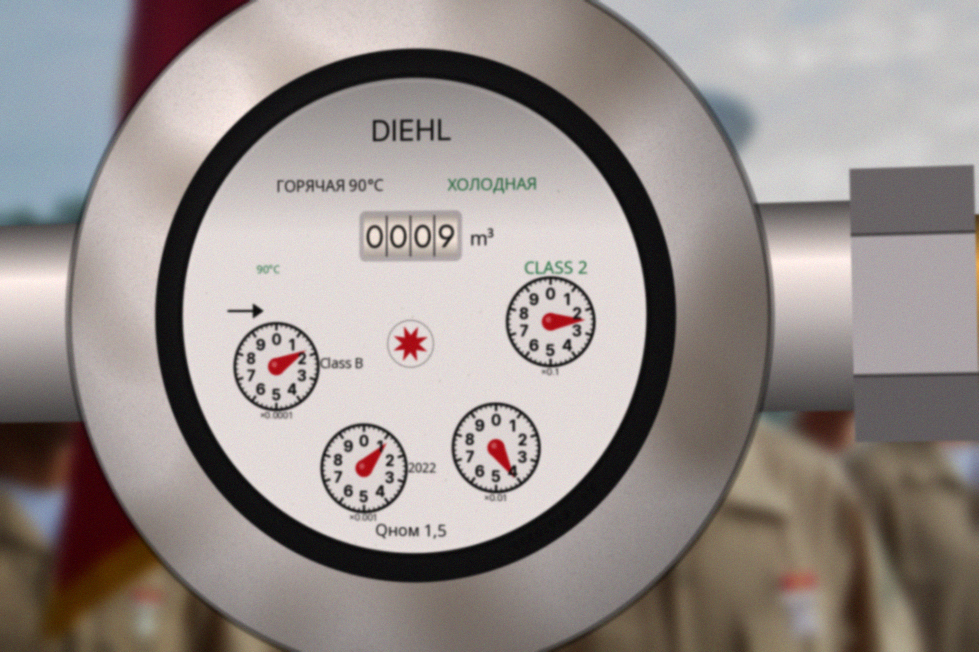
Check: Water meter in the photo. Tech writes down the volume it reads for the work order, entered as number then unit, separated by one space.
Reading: 9.2411 m³
